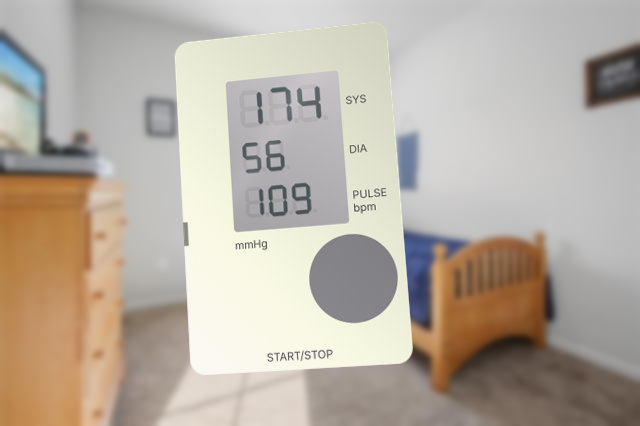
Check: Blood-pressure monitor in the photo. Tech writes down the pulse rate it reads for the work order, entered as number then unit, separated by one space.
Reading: 109 bpm
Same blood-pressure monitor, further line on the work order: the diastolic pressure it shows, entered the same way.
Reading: 56 mmHg
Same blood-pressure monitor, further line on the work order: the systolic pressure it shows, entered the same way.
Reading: 174 mmHg
